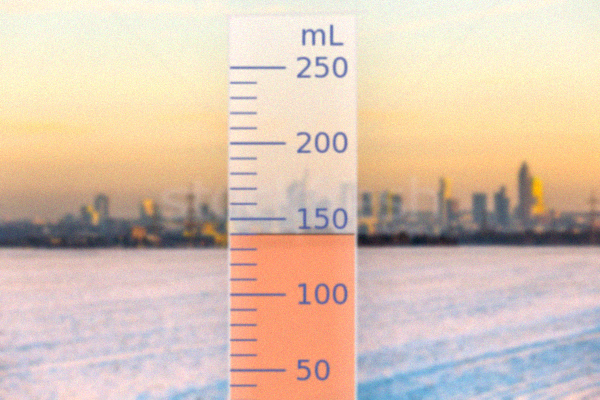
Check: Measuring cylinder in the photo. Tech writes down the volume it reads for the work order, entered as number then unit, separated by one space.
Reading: 140 mL
